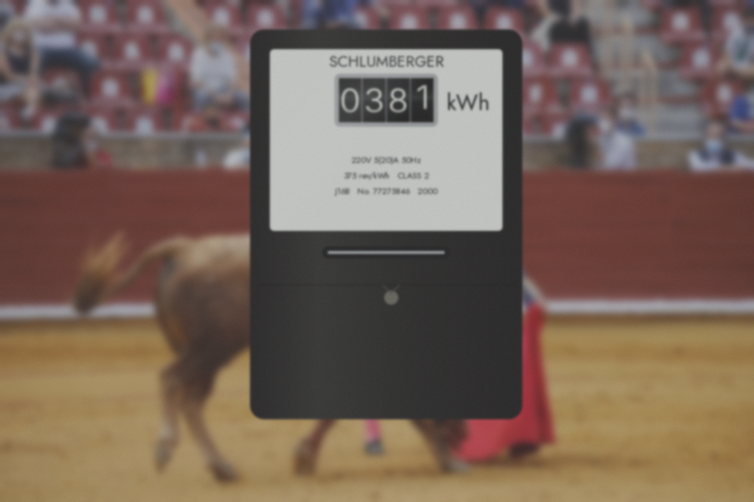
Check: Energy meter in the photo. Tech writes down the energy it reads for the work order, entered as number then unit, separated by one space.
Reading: 381 kWh
